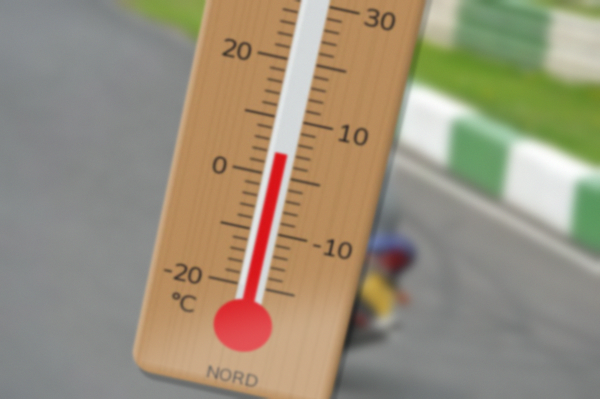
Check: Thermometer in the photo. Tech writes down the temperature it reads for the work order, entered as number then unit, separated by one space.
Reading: 4 °C
